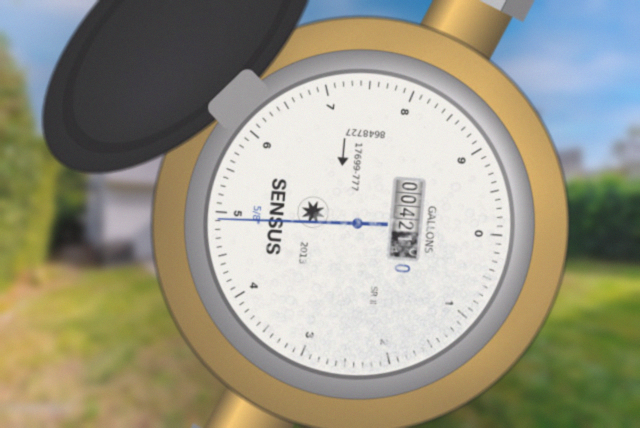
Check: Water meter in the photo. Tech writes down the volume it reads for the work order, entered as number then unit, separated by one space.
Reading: 42104.9 gal
